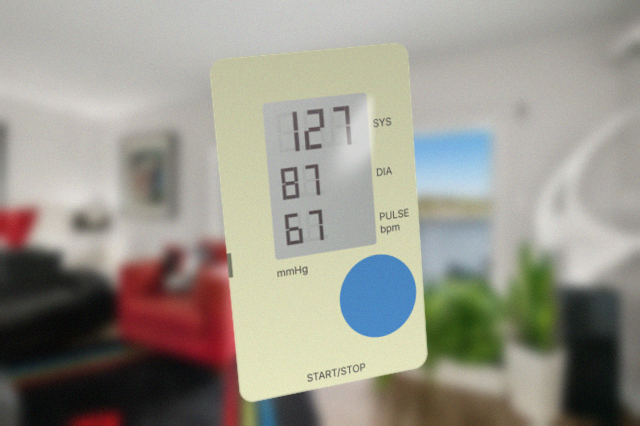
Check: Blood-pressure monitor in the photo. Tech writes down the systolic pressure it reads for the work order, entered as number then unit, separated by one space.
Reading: 127 mmHg
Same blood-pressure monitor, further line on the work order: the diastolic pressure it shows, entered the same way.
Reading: 87 mmHg
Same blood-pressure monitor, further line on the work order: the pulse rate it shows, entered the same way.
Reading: 67 bpm
